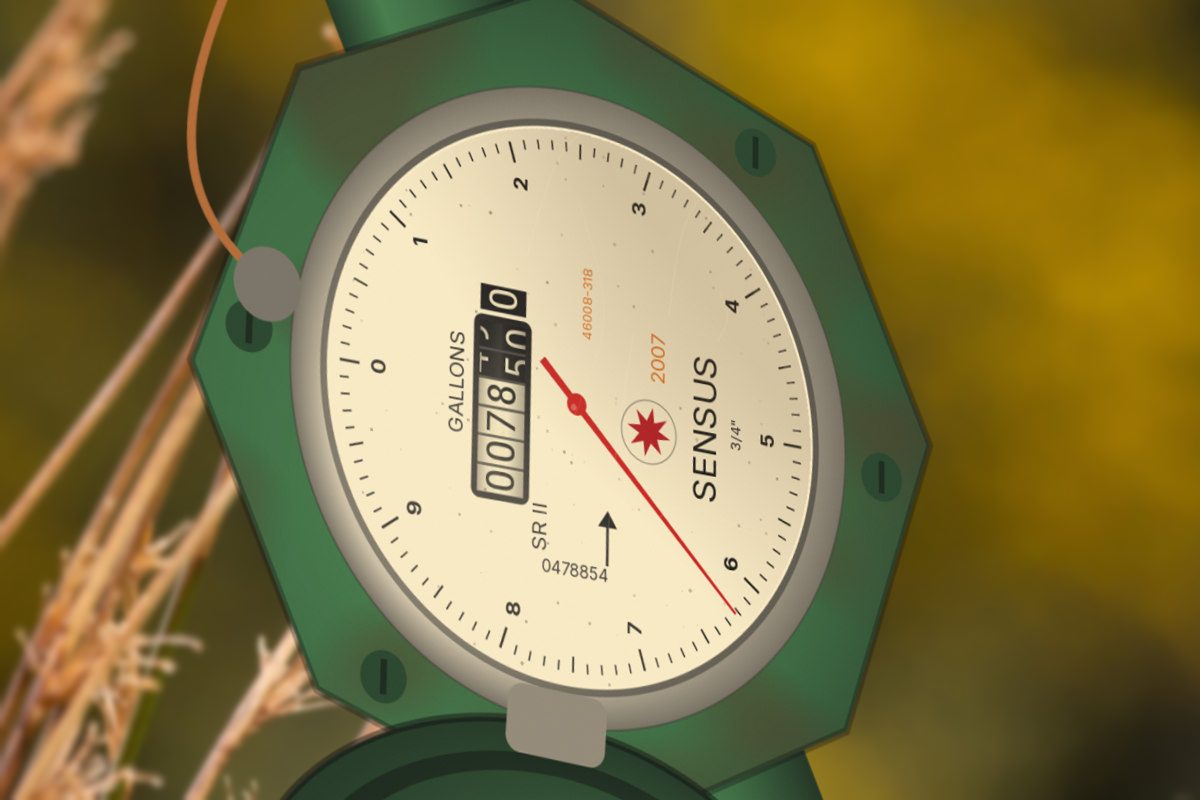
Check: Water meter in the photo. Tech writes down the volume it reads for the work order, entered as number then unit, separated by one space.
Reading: 78496.2 gal
